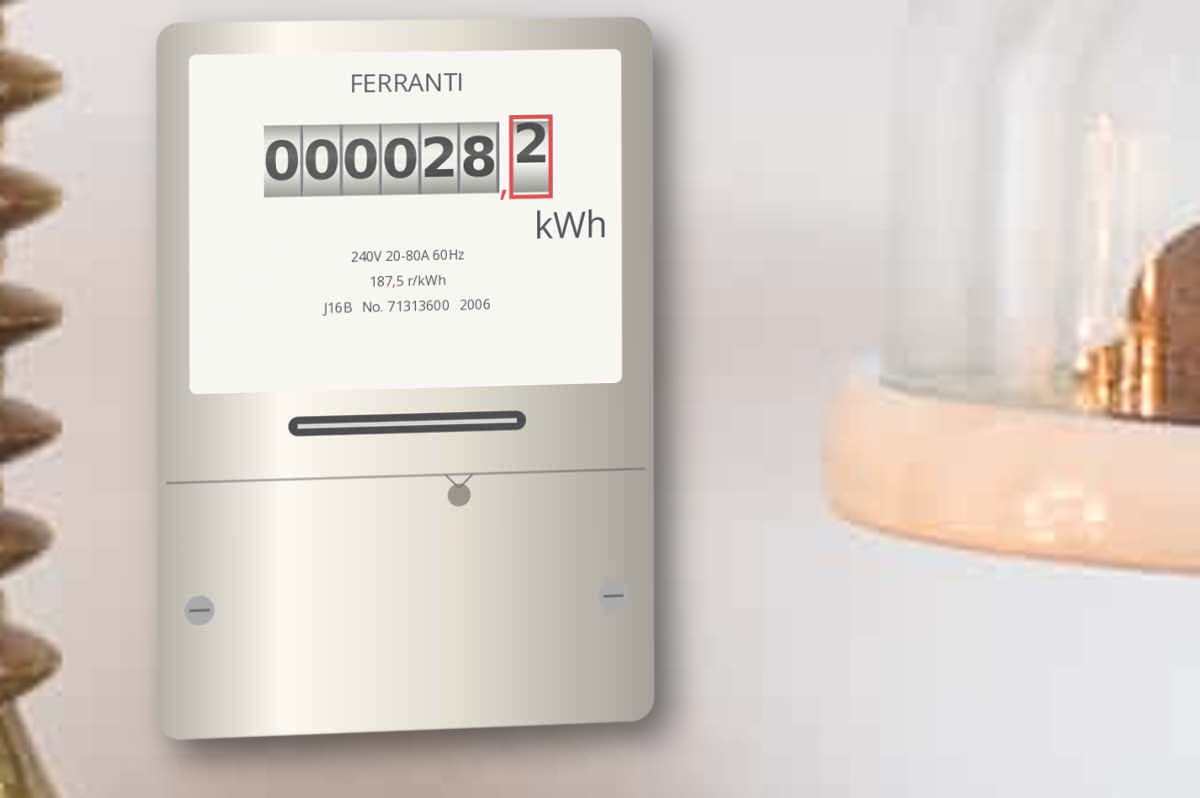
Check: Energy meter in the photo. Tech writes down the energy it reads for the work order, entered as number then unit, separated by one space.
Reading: 28.2 kWh
